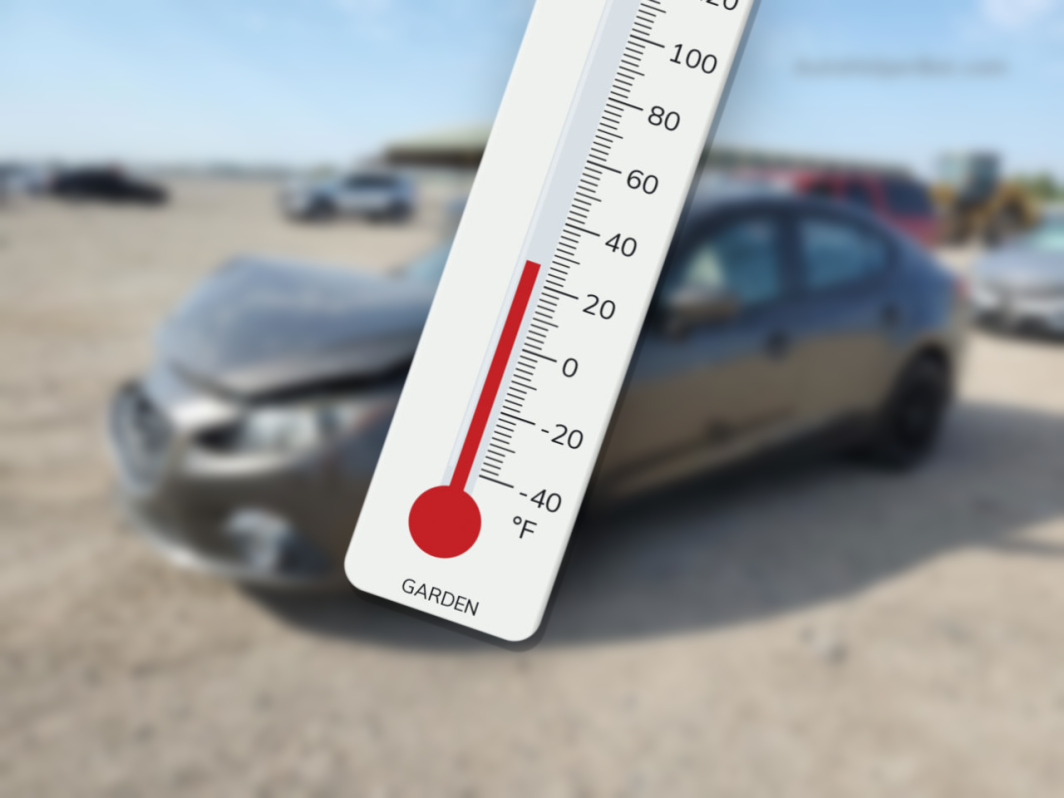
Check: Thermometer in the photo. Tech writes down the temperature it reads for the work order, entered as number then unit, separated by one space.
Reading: 26 °F
